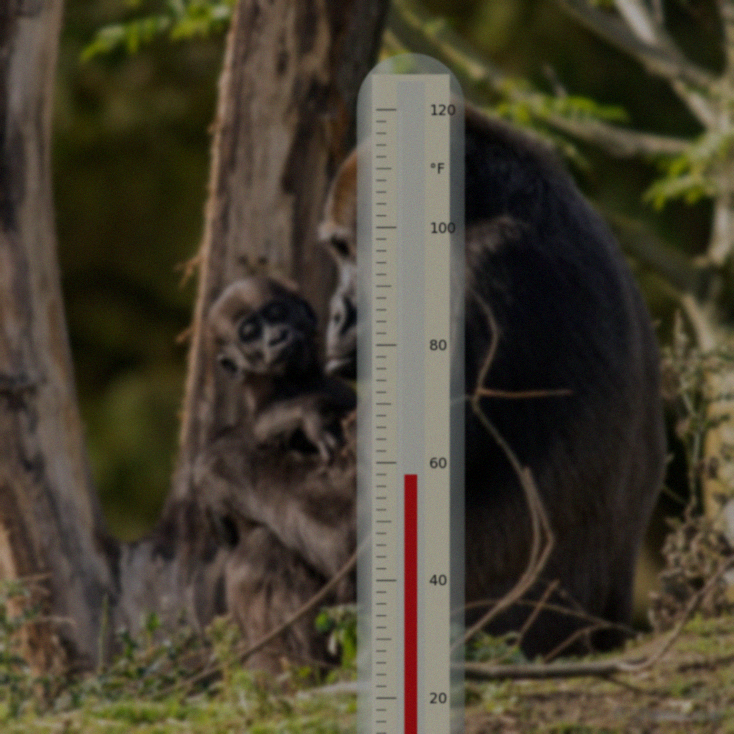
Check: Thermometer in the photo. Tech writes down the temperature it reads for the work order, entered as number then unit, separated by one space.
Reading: 58 °F
